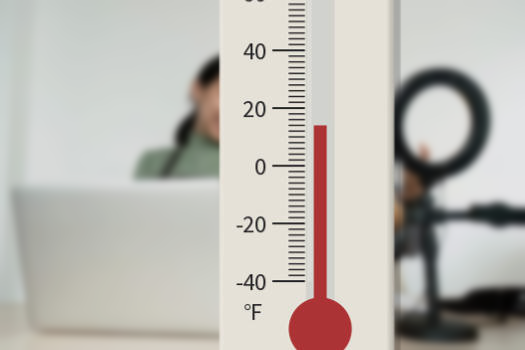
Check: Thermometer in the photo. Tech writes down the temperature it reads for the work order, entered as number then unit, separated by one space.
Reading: 14 °F
